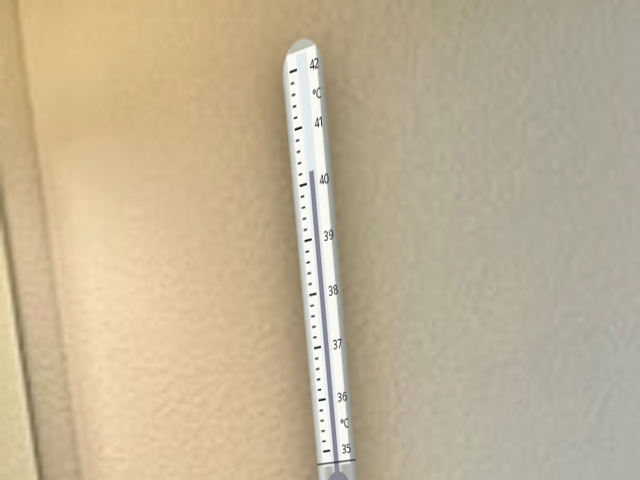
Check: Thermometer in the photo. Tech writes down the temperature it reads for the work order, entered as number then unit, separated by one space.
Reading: 40.2 °C
